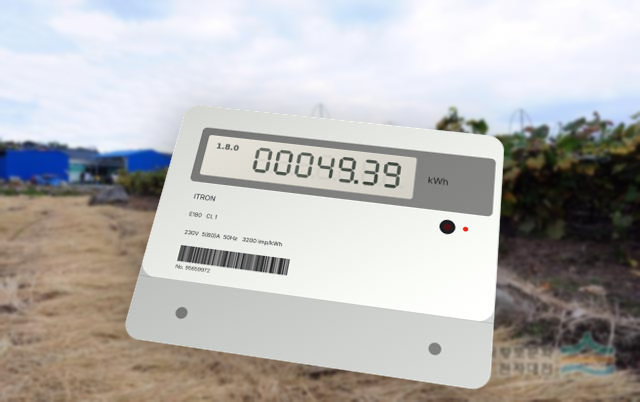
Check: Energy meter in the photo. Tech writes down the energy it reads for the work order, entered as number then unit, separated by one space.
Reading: 49.39 kWh
